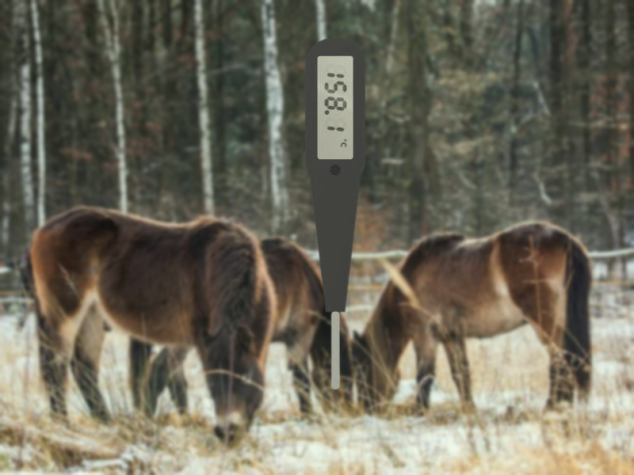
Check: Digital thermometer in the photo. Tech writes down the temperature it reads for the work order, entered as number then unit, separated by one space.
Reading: 158.1 °C
